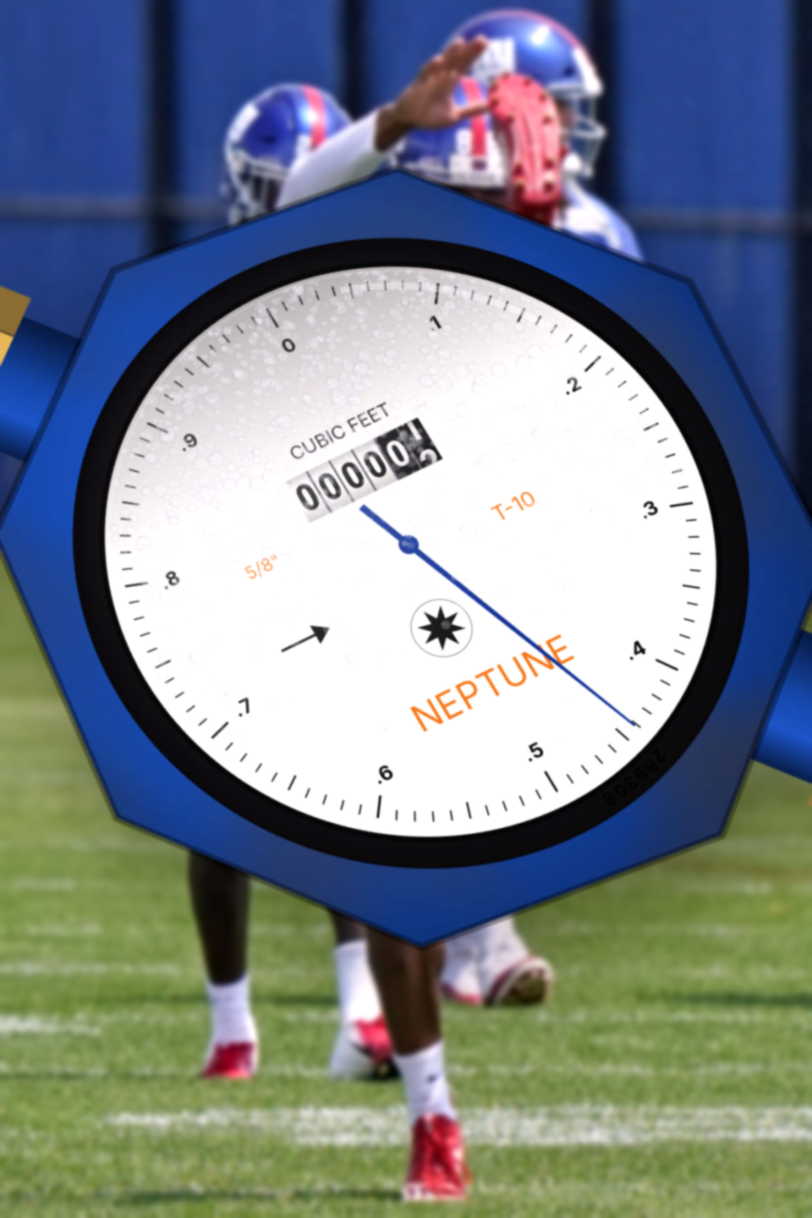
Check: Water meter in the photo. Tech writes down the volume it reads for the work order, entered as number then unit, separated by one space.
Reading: 1.44 ft³
